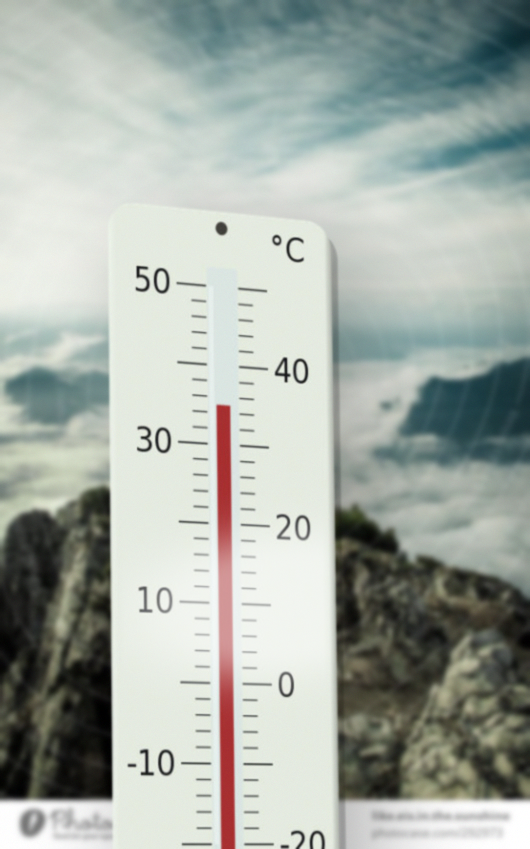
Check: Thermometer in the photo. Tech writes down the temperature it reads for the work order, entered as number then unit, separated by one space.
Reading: 35 °C
